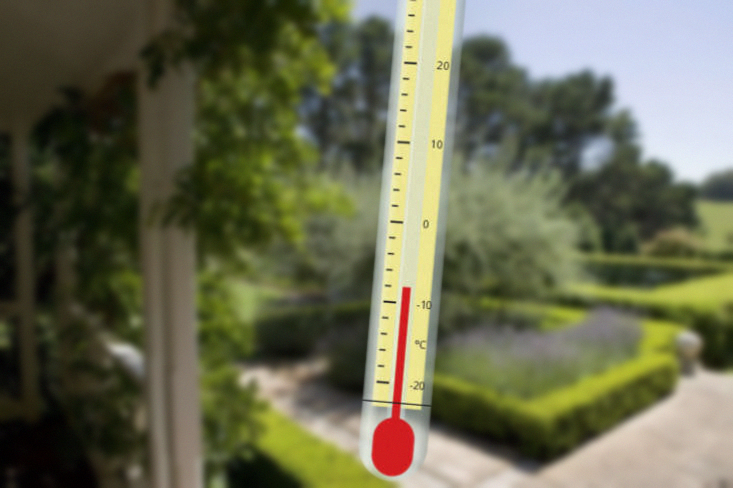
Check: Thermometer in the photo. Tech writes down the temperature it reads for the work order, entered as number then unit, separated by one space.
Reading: -8 °C
